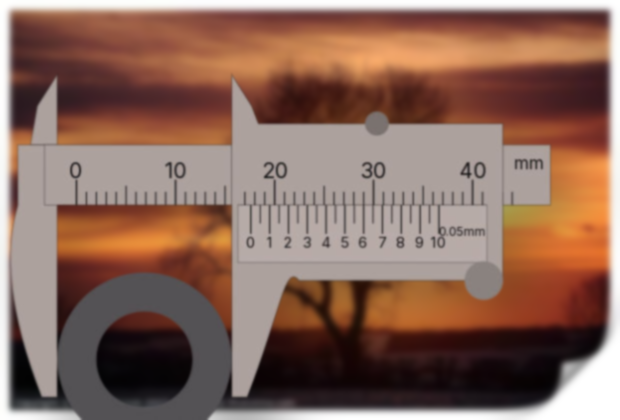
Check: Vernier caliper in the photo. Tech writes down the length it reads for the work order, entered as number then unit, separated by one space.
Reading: 17.6 mm
